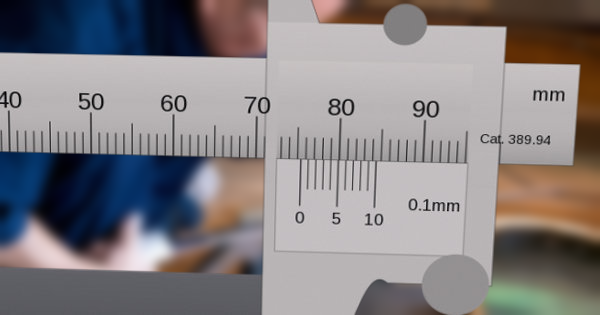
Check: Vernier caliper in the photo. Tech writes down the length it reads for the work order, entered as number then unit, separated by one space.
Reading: 75.4 mm
